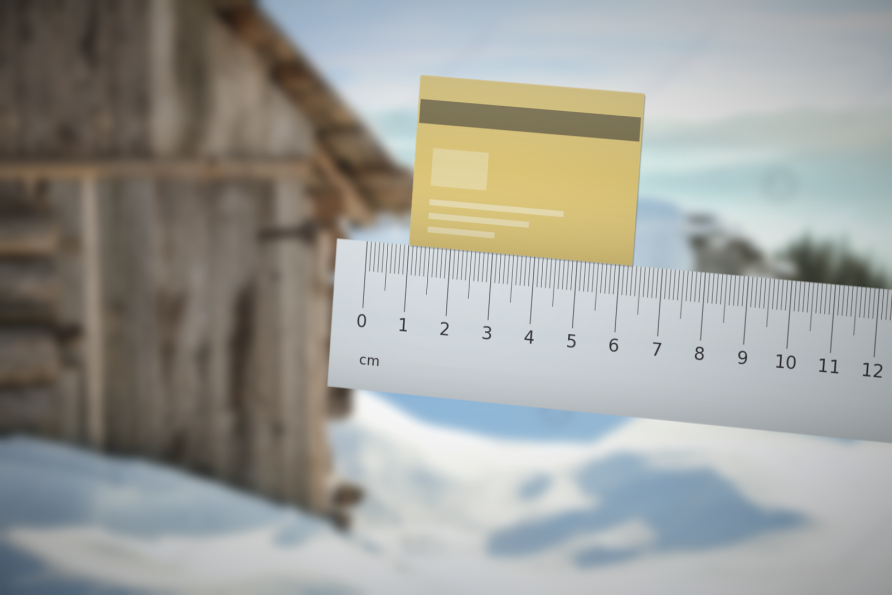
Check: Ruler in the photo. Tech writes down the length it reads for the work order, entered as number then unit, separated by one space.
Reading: 5.3 cm
